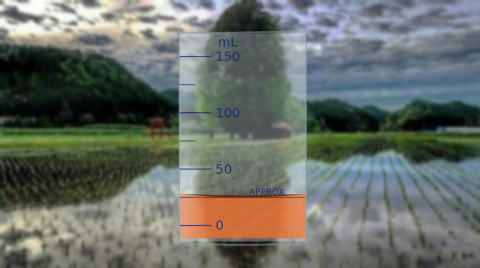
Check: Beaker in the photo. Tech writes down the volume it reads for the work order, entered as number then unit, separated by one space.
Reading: 25 mL
